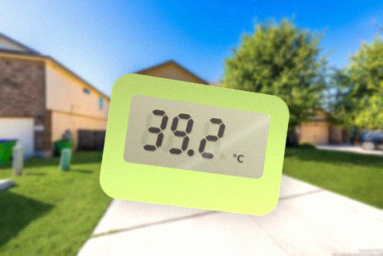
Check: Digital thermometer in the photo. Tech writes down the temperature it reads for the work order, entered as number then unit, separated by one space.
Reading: 39.2 °C
